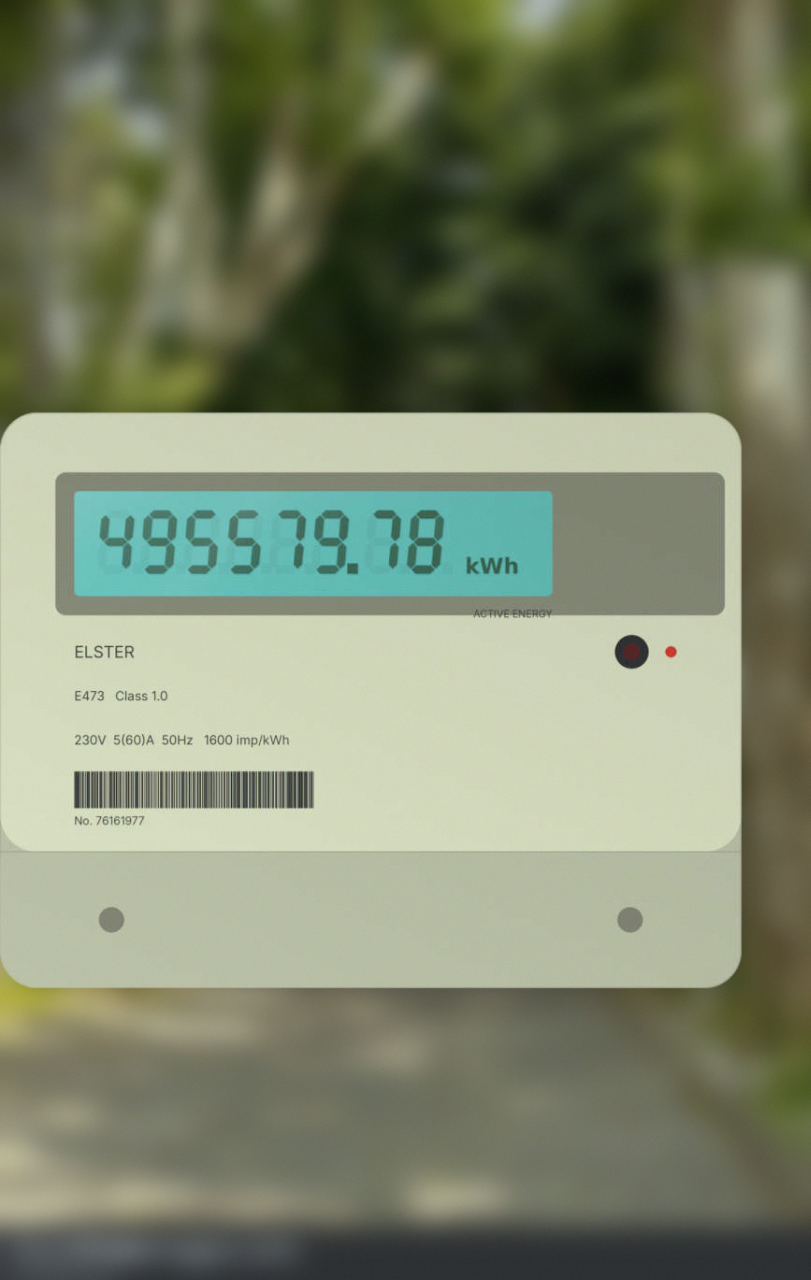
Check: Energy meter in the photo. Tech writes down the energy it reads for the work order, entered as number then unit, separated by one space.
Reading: 495579.78 kWh
